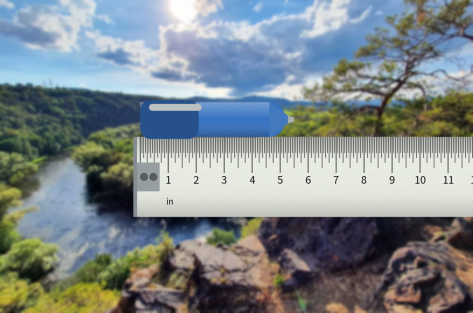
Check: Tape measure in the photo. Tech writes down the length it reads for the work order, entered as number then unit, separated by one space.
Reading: 5.5 in
